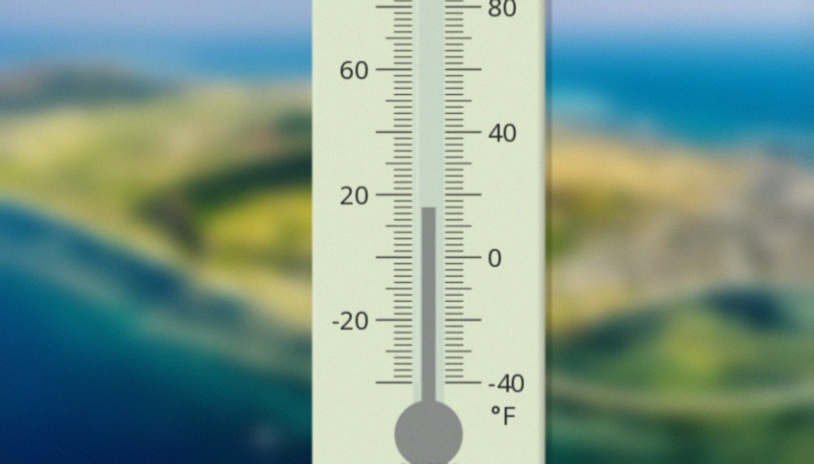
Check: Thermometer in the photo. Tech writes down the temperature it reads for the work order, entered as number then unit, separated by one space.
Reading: 16 °F
